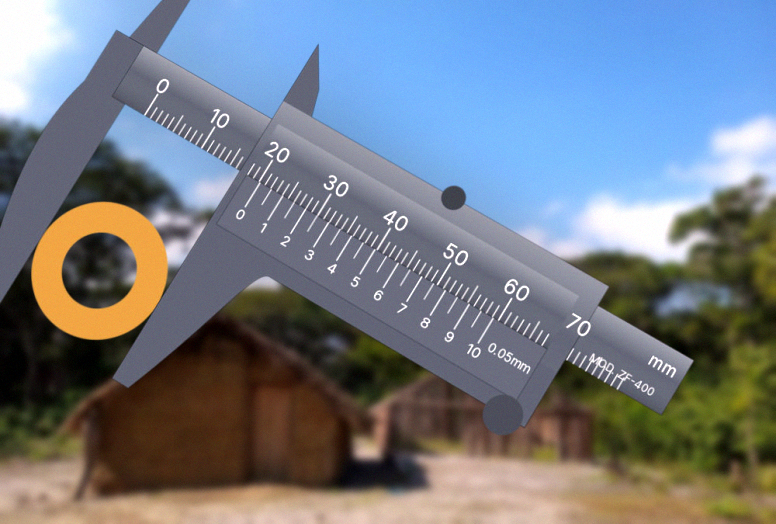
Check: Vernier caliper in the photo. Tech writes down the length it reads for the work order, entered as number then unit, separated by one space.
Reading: 20.2 mm
